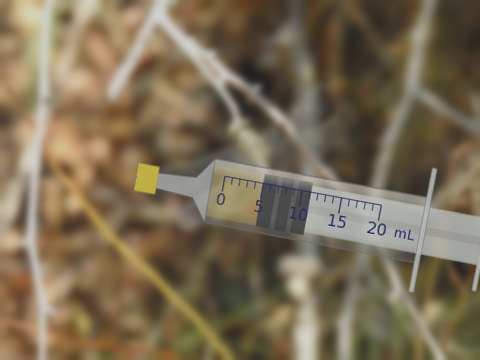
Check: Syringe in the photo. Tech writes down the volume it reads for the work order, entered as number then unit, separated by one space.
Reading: 5 mL
